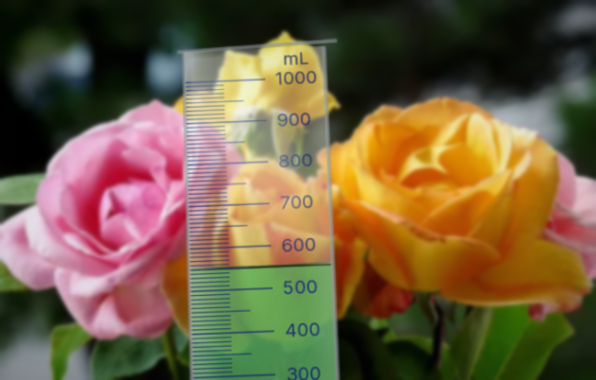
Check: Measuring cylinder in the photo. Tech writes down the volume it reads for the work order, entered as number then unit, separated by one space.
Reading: 550 mL
